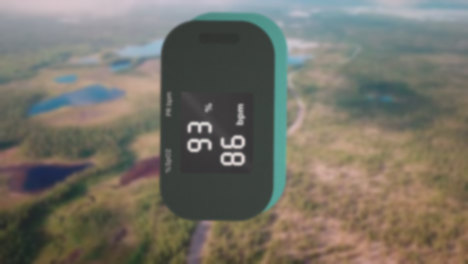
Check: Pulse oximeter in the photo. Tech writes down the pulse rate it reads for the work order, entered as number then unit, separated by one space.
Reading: 86 bpm
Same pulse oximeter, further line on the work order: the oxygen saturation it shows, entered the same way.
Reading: 93 %
